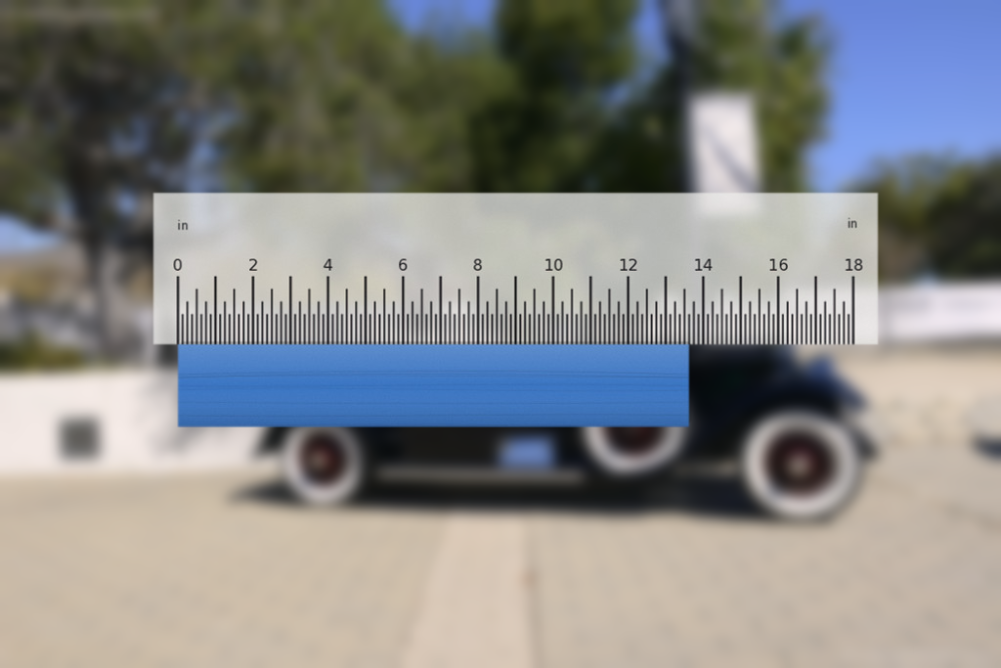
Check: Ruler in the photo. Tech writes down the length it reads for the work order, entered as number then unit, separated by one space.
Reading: 13.625 in
